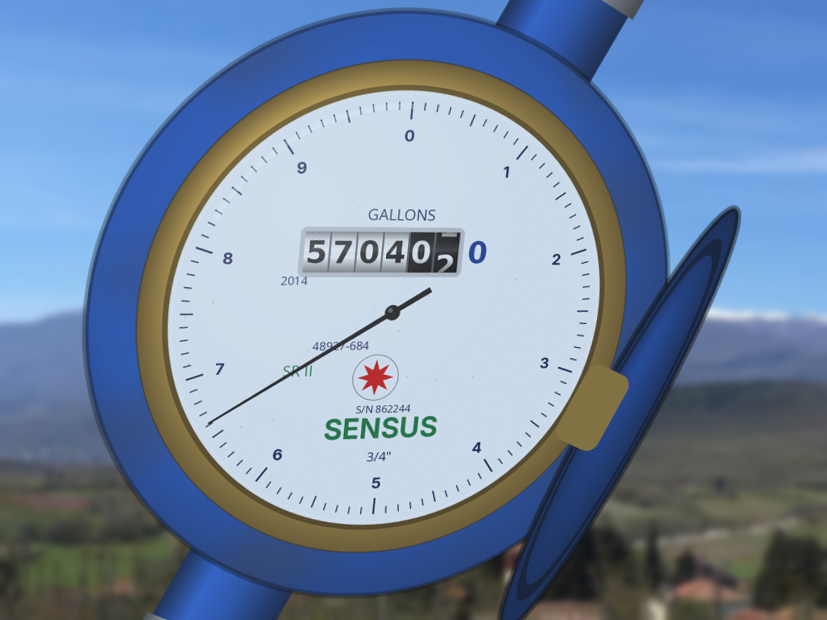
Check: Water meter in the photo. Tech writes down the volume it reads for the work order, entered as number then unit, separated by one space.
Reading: 5704016.6 gal
